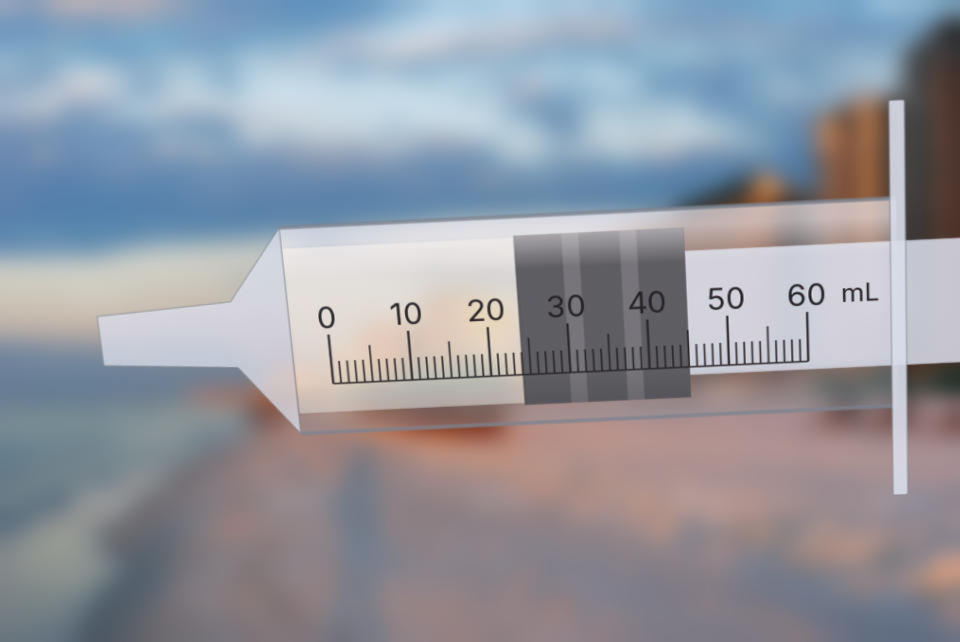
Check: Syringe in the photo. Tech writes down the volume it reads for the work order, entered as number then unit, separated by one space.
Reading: 24 mL
